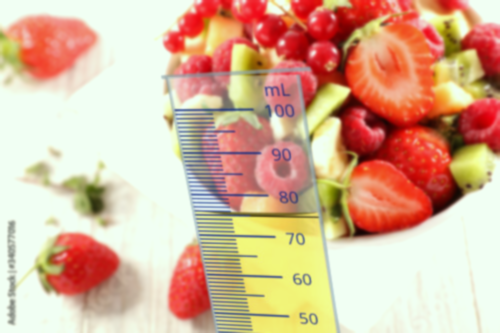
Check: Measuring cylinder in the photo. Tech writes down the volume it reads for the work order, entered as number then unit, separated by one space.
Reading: 75 mL
